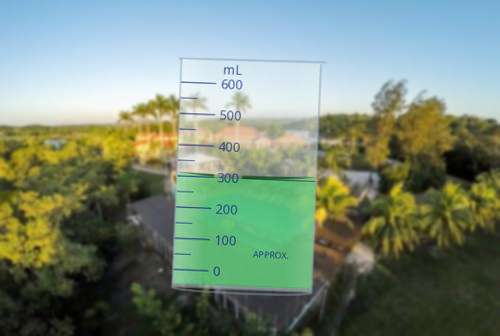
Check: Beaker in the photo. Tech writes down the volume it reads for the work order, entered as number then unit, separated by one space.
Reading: 300 mL
